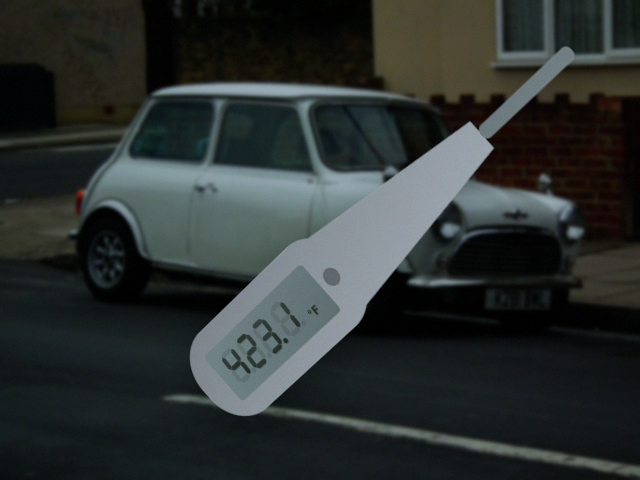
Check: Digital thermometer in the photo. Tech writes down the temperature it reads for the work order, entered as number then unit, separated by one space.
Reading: 423.1 °F
